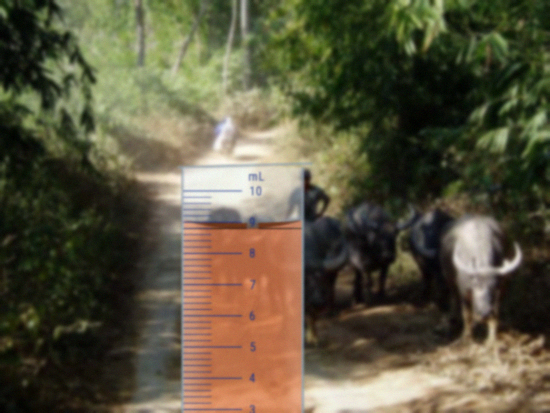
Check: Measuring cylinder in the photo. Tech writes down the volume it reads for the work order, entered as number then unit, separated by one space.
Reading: 8.8 mL
